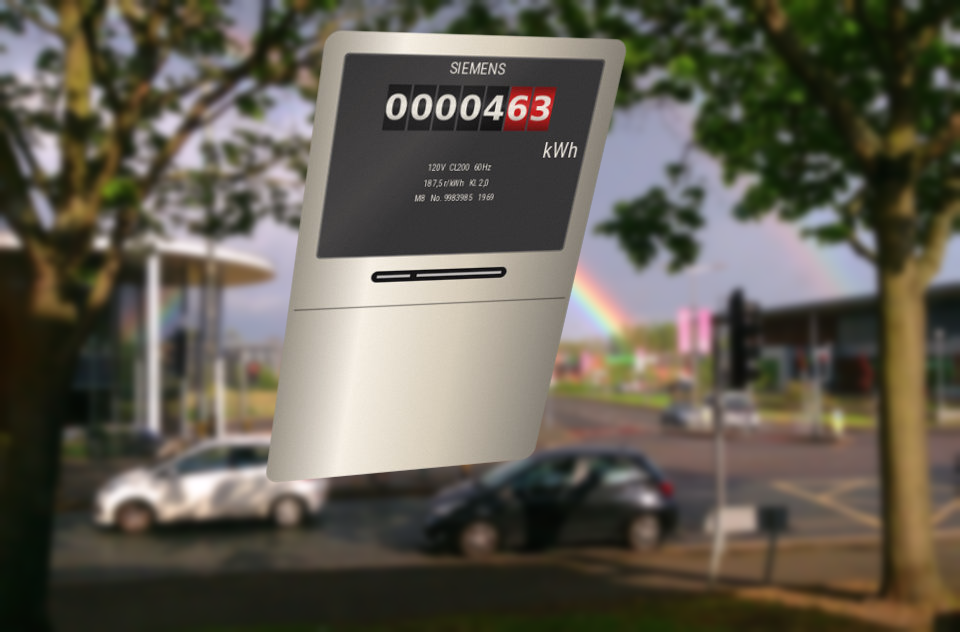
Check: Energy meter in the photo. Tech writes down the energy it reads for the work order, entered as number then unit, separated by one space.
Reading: 4.63 kWh
